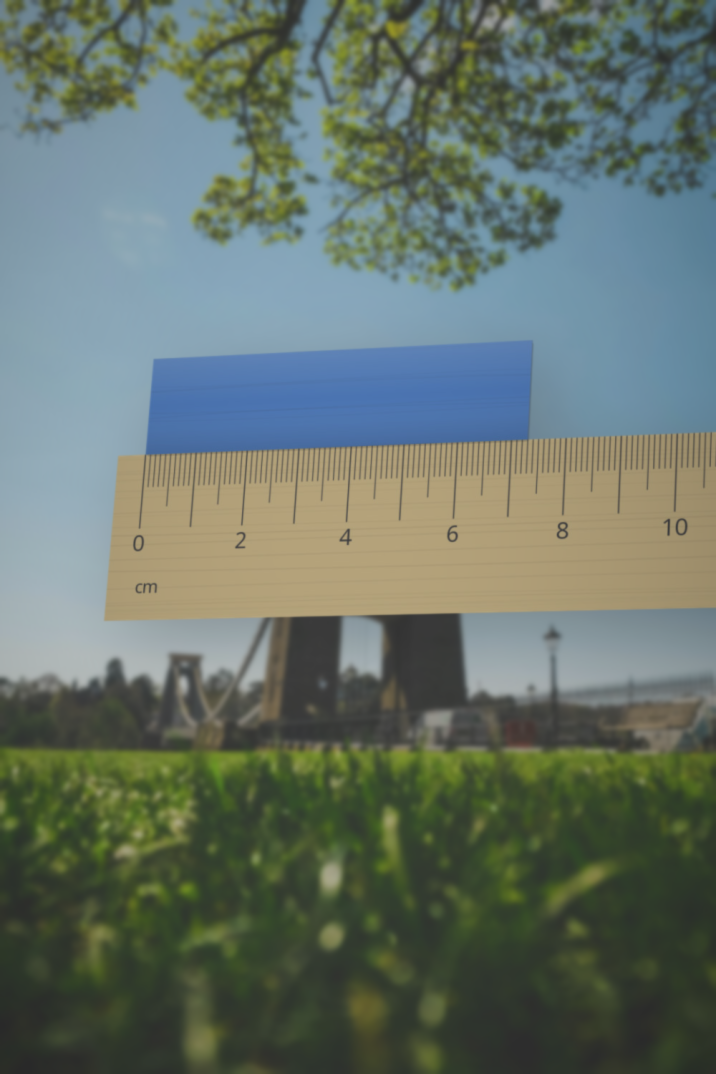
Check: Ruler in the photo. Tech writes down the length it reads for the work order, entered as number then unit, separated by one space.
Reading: 7.3 cm
